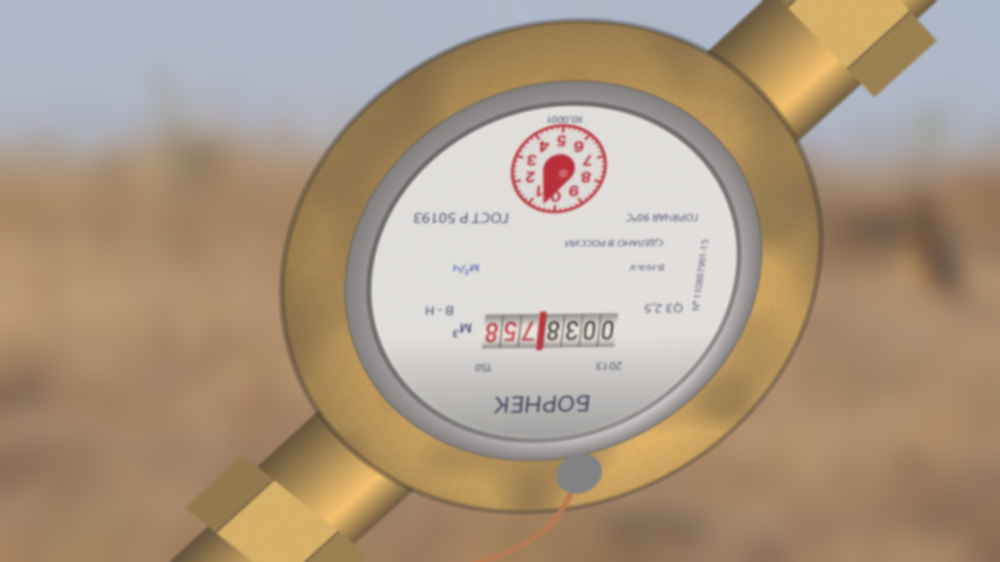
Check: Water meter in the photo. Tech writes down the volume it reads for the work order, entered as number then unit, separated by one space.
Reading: 38.7580 m³
